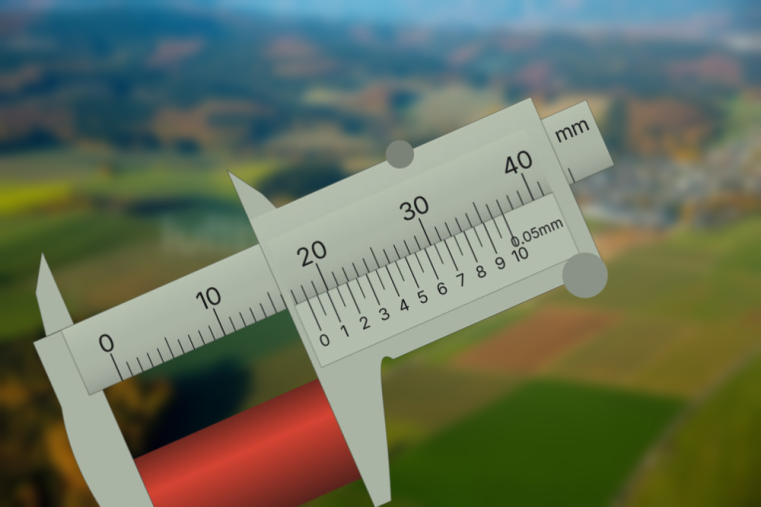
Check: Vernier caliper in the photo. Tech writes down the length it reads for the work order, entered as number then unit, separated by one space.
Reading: 18.0 mm
